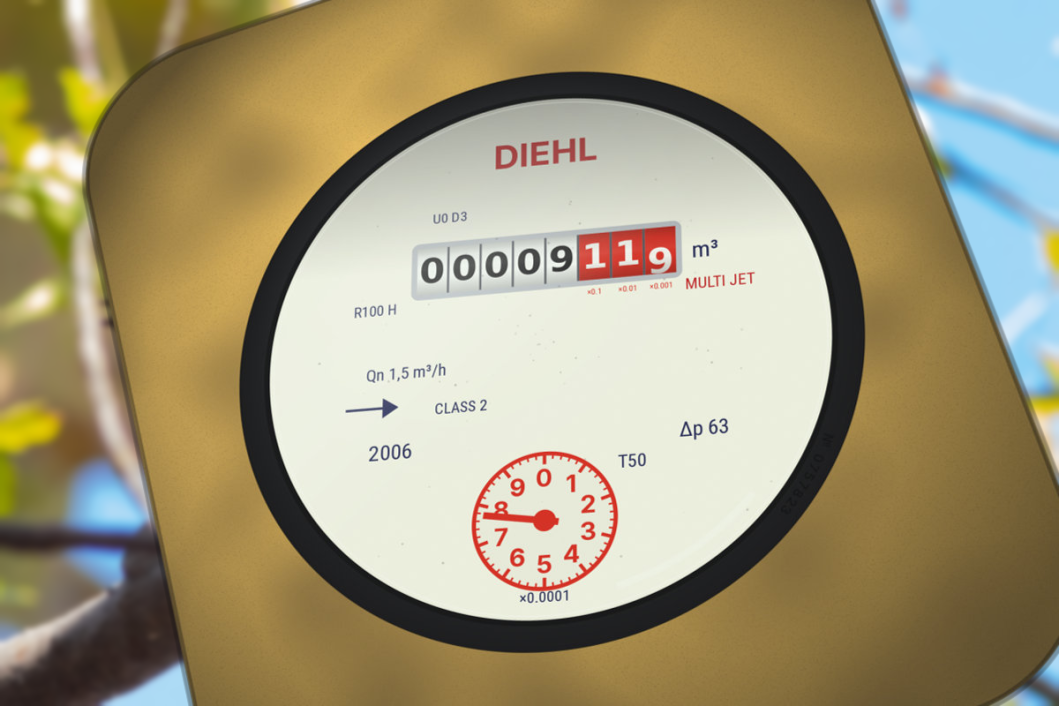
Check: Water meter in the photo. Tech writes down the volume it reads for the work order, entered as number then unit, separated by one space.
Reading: 9.1187 m³
